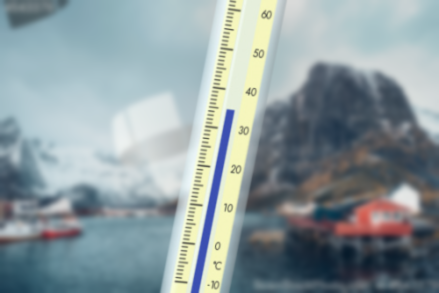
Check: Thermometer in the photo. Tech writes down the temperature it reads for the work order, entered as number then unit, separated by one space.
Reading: 35 °C
